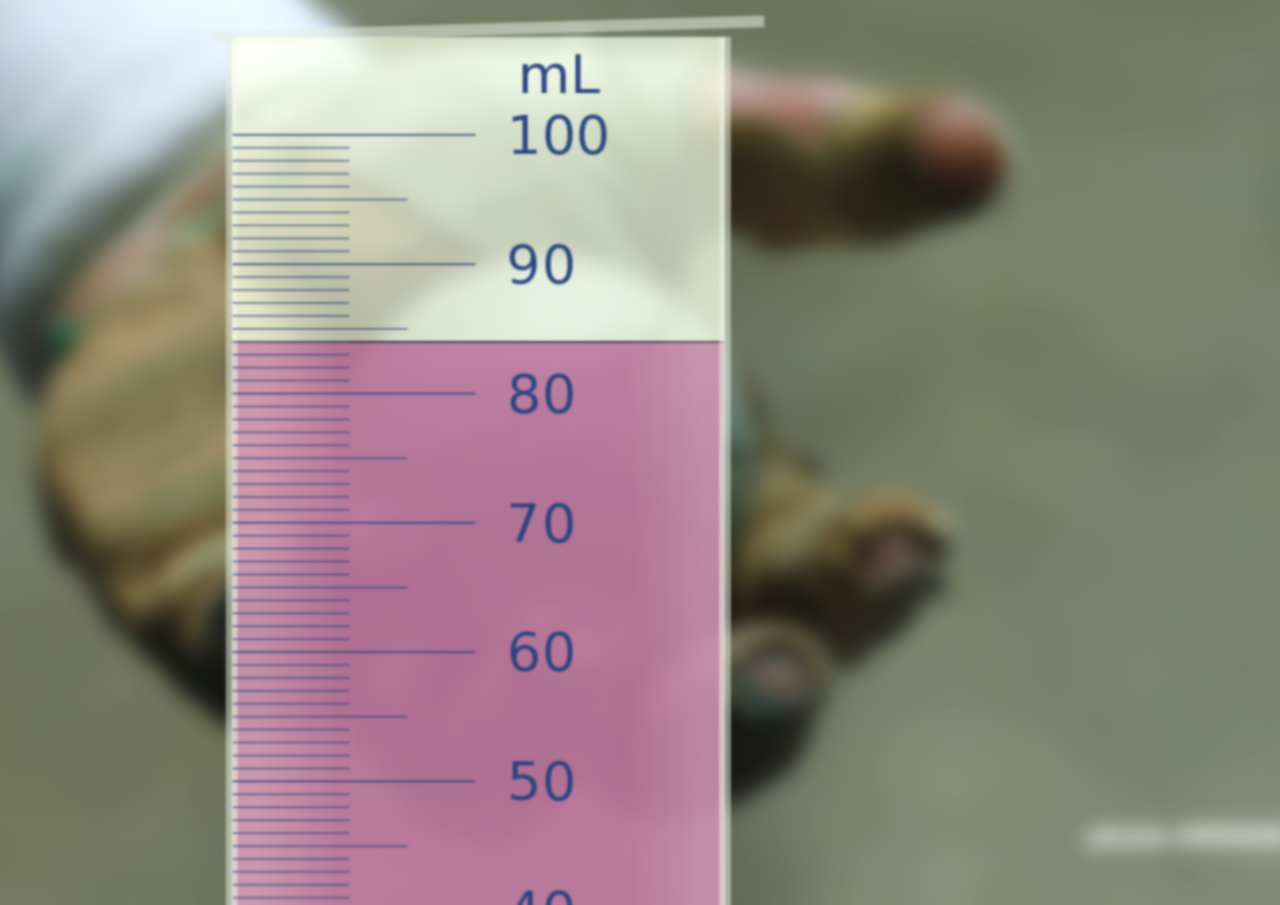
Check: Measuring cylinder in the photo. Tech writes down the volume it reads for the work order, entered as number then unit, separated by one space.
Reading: 84 mL
